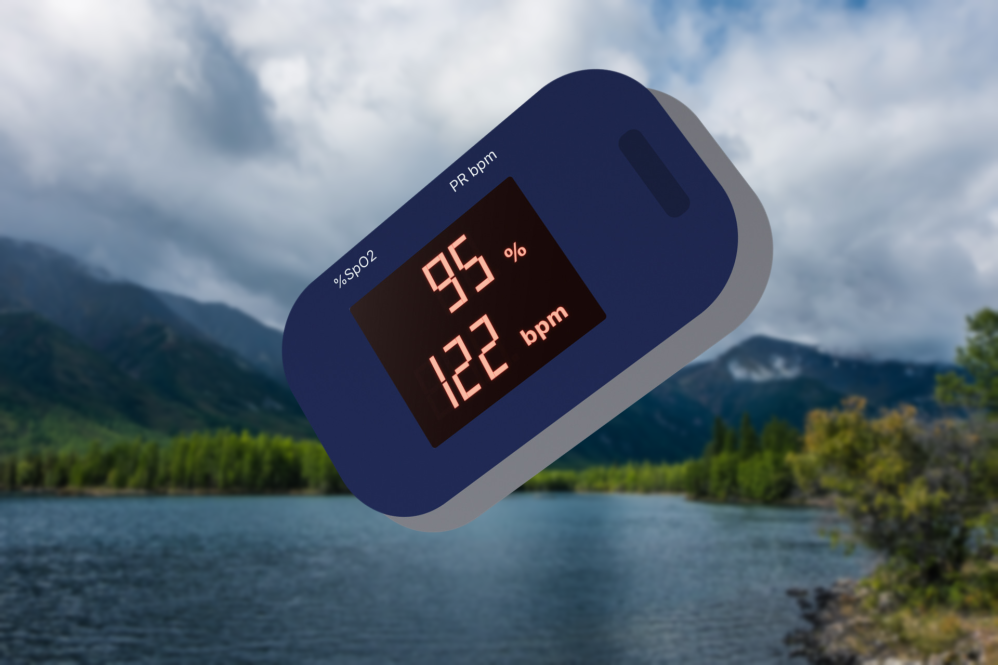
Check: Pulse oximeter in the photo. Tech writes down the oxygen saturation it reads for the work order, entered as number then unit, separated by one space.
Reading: 95 %
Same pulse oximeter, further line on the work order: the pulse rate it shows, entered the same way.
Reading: 122 bpm
